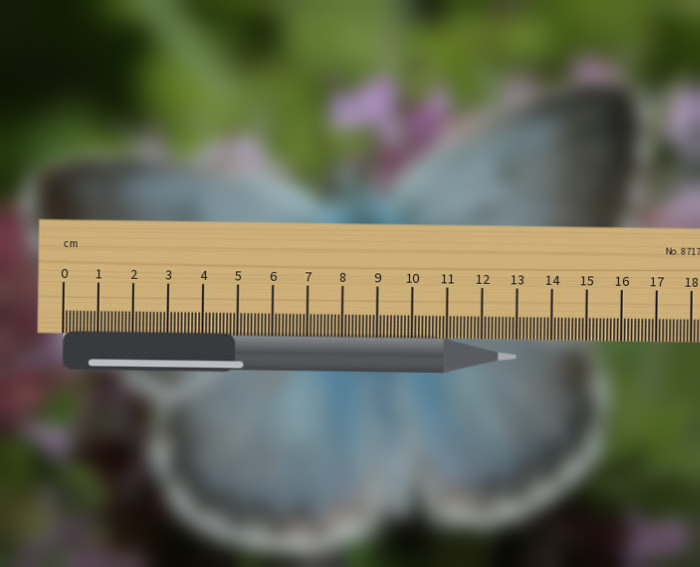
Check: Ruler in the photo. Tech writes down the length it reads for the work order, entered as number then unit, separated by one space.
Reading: 13 cm
